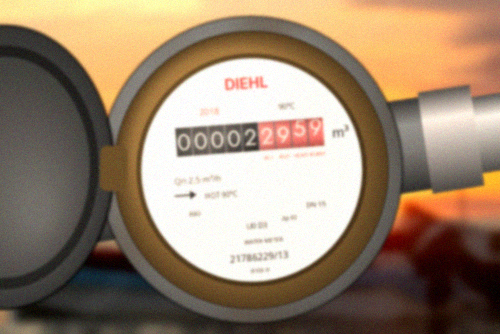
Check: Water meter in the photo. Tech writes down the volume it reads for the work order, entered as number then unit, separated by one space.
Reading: 2.2959 m³
